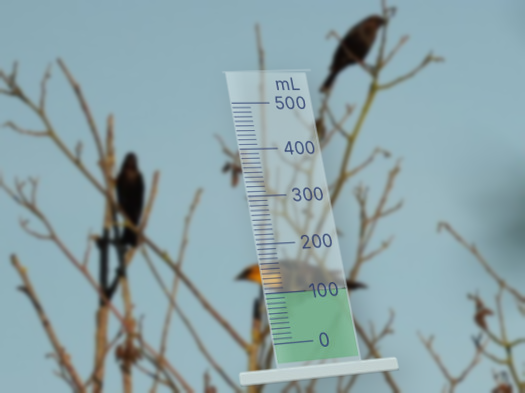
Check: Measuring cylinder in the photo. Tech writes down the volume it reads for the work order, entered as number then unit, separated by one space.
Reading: 100 mL
